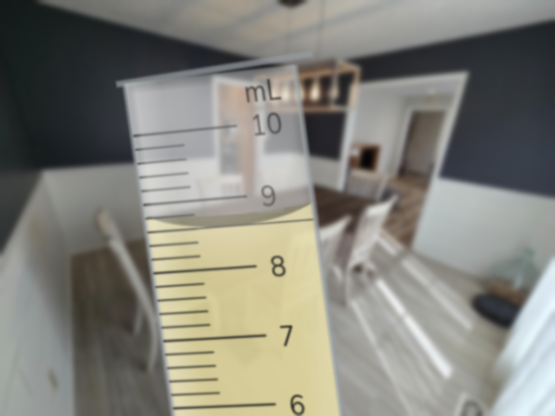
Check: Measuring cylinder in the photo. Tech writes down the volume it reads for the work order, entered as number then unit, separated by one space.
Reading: 8.6 mL
